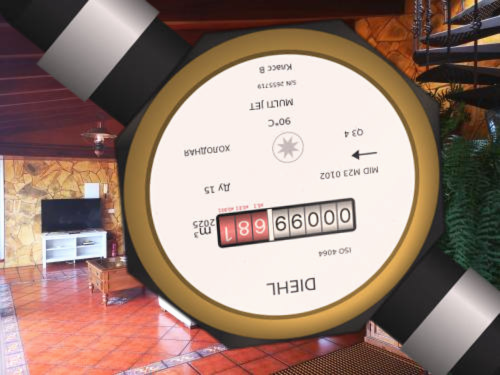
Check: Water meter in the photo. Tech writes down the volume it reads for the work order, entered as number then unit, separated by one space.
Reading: 99.681 m³
